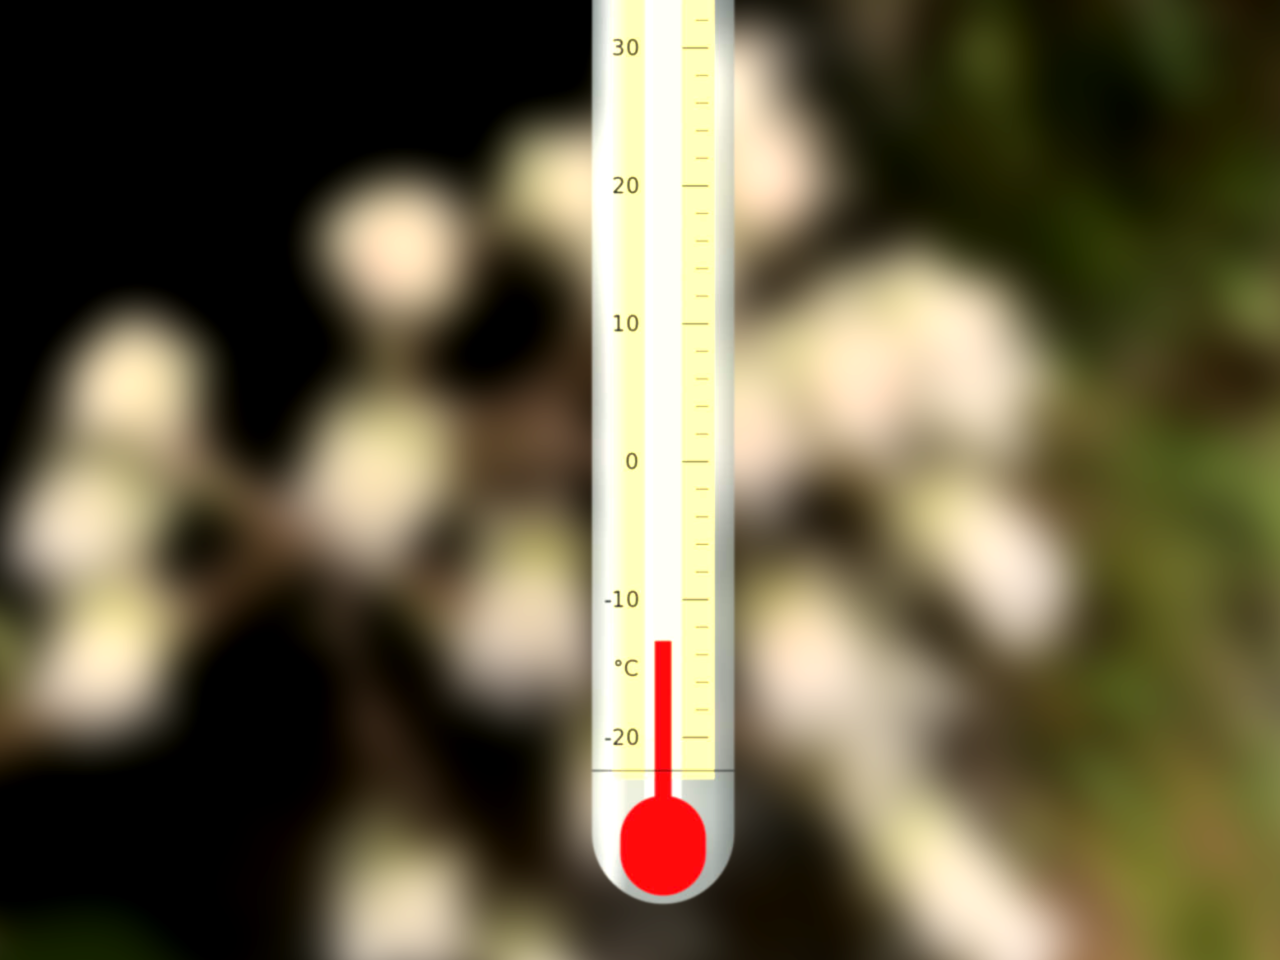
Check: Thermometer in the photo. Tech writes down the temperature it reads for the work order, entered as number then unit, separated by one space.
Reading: -13 °C
